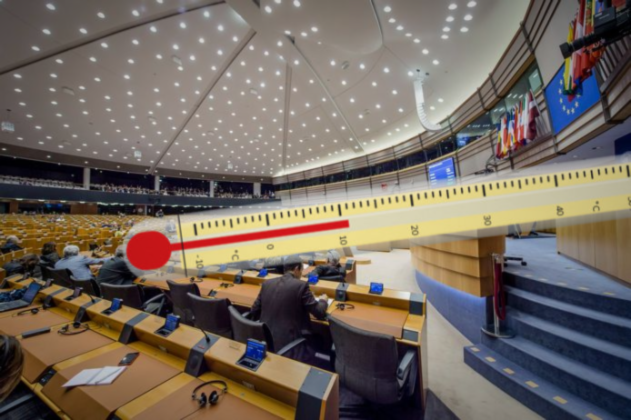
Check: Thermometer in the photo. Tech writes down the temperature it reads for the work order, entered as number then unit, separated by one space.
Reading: 11 °C
